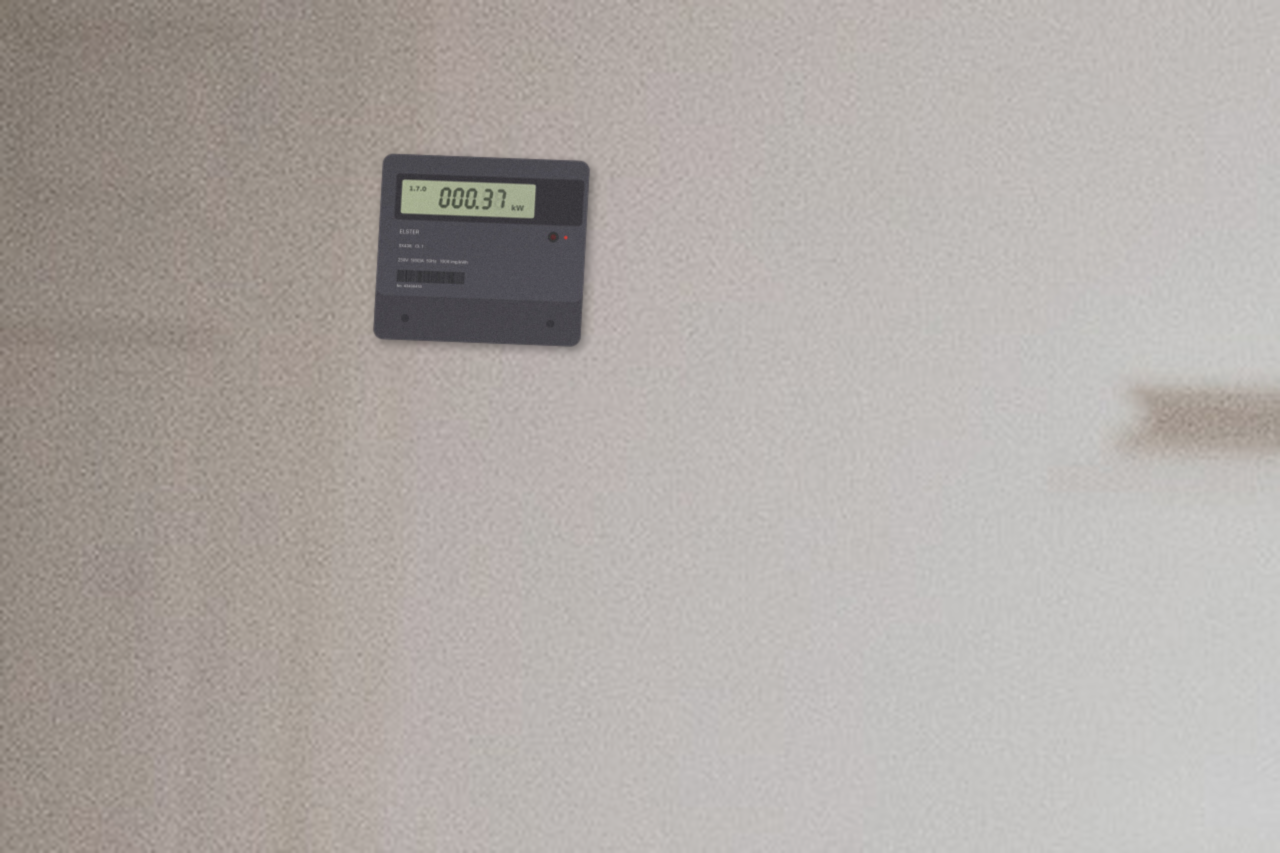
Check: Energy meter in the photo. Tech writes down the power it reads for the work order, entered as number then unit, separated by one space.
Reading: 0.37 kW
